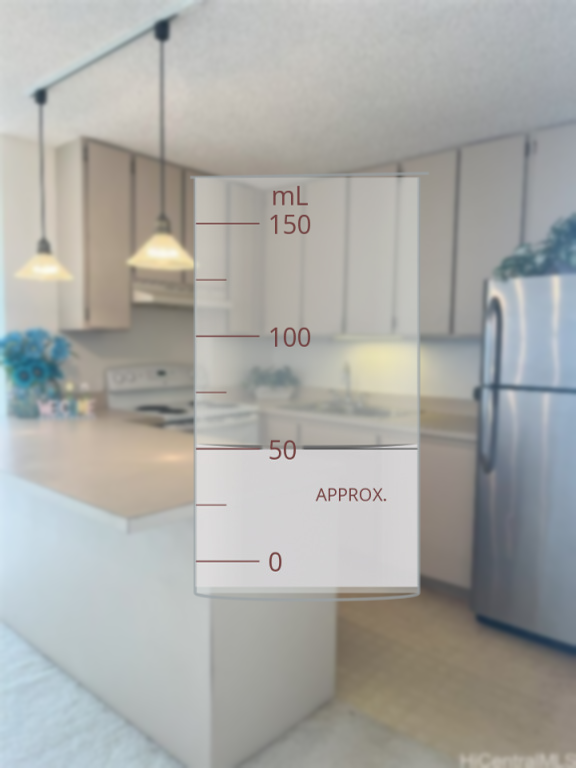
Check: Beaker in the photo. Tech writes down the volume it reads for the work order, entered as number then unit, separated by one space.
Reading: 50 mL
